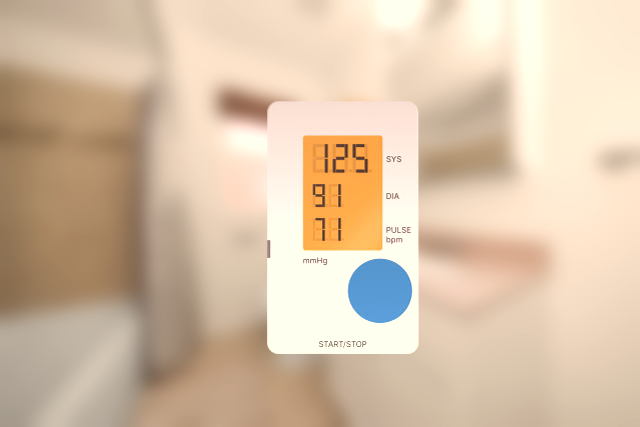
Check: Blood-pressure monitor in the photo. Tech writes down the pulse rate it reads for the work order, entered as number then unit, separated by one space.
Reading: 71 bpm
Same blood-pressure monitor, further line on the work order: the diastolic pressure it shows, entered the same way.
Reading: 91 mmHg
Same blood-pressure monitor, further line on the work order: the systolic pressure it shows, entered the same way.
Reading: 125 mmHg
